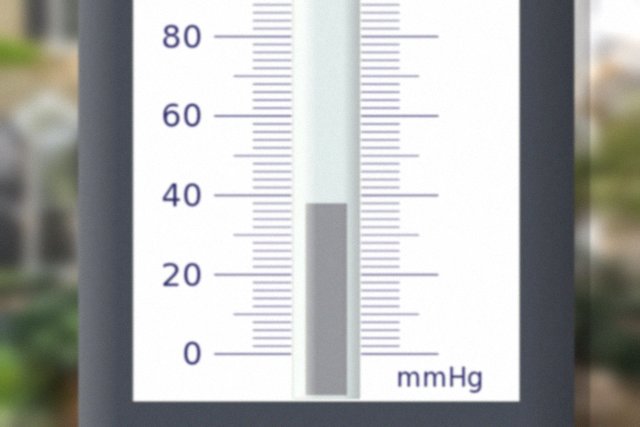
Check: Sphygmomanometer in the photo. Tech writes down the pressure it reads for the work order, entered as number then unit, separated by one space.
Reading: 38 mmHg
